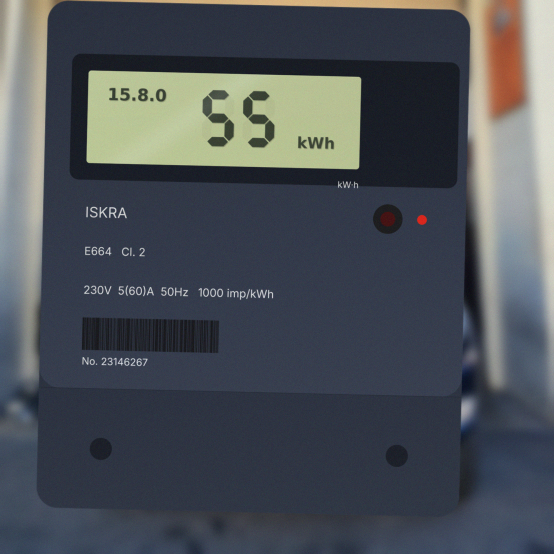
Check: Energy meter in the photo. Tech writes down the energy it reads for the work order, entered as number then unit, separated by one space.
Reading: 55 kWh
